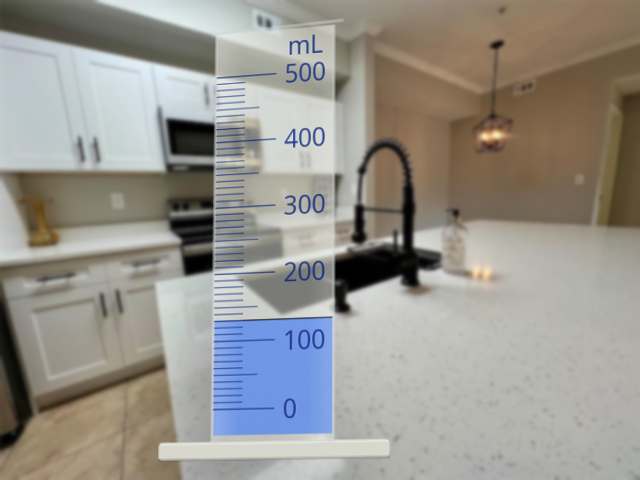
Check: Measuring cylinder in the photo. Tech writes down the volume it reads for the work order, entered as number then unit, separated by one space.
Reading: 130 mL
